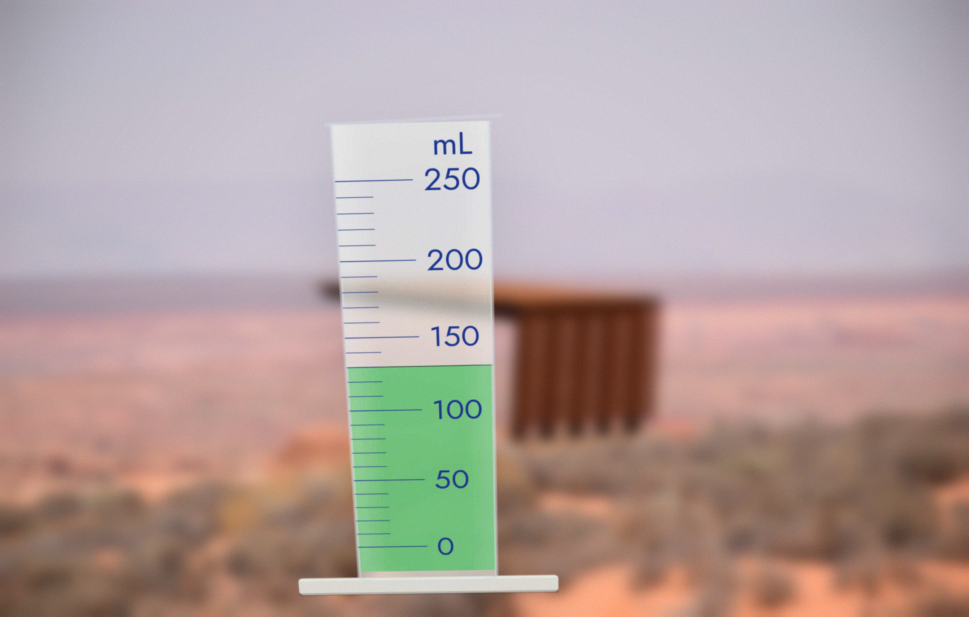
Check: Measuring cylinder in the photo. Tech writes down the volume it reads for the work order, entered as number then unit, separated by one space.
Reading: 130 mL
